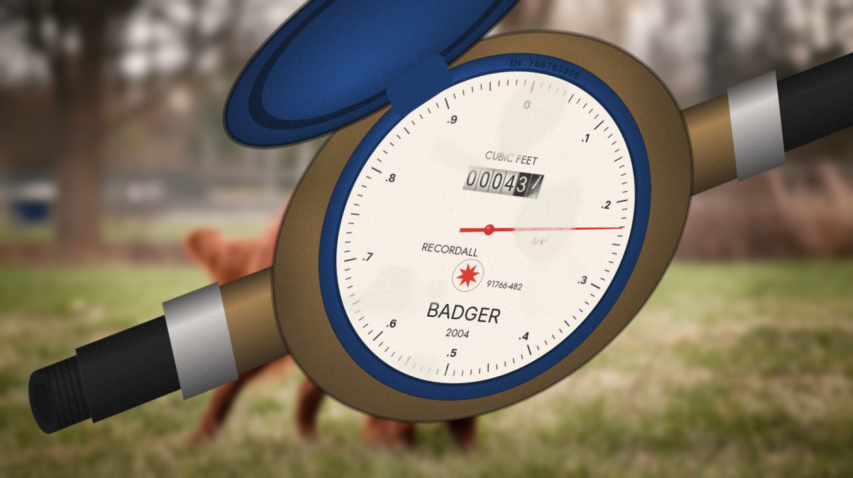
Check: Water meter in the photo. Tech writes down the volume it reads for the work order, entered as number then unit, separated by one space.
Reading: 437.23 ft³
